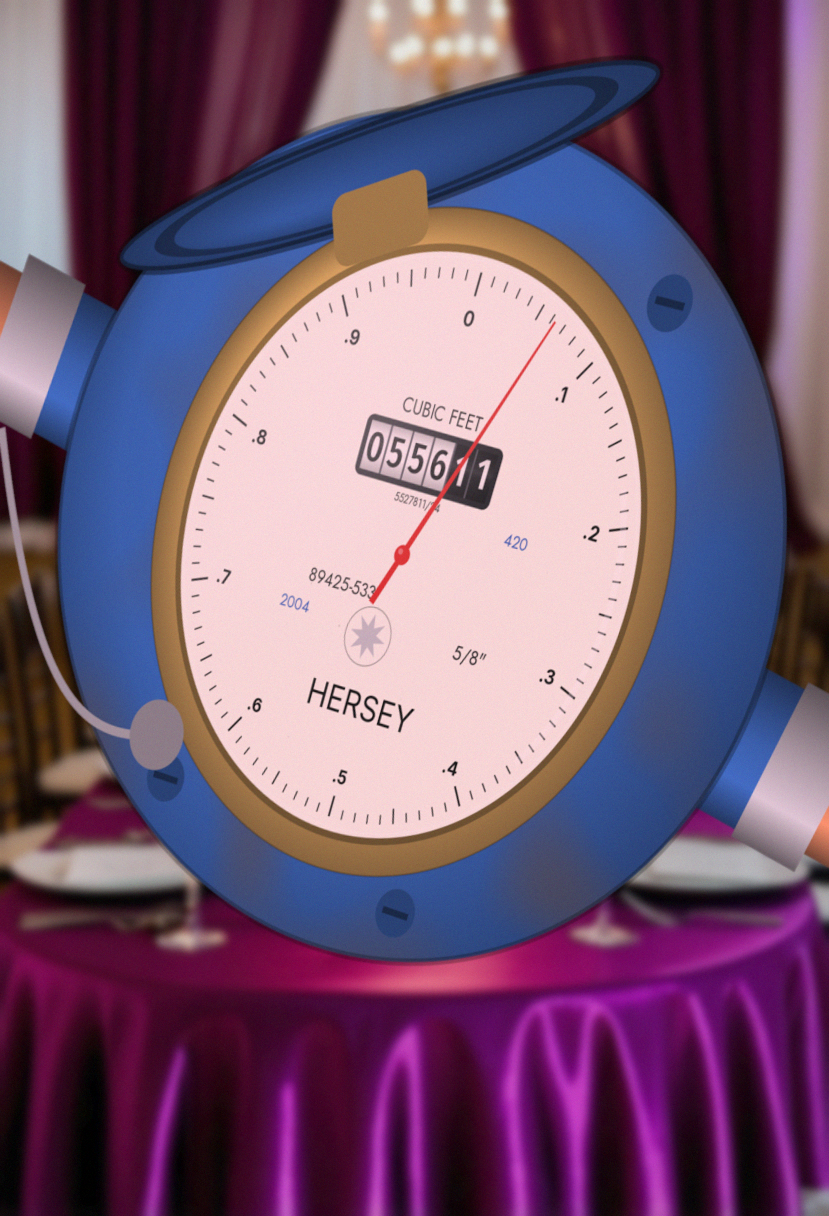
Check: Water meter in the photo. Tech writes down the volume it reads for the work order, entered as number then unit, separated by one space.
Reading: 55611.06 ft³
